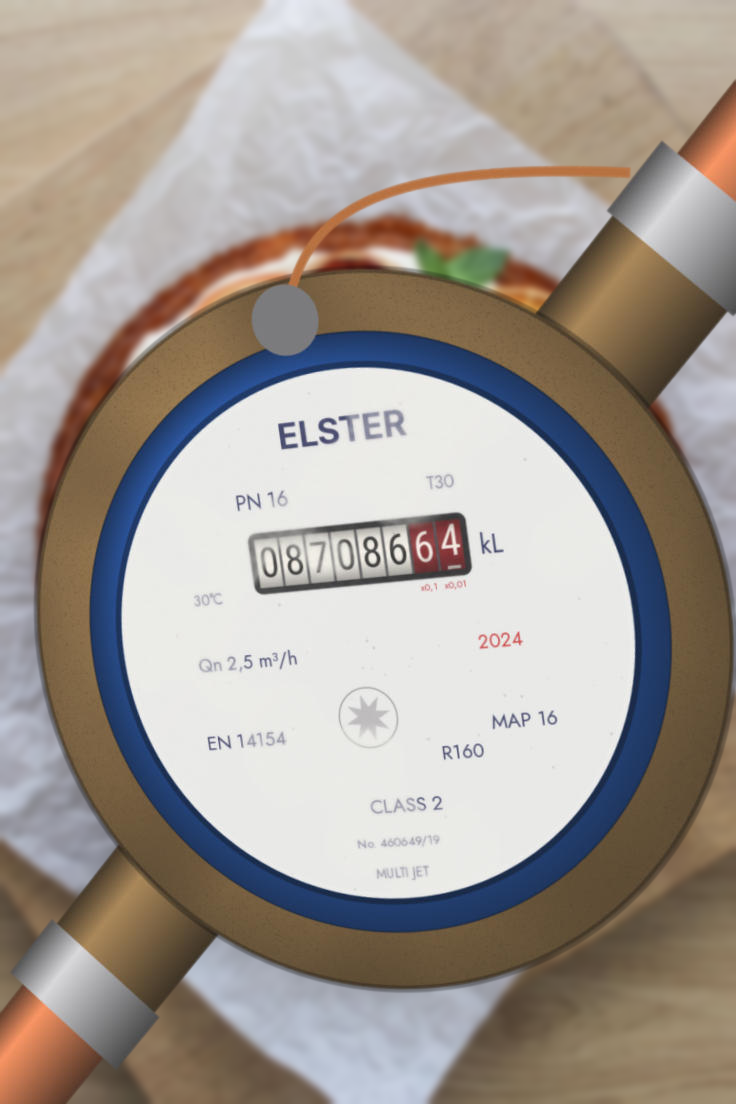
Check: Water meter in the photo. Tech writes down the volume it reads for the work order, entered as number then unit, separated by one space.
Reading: 87086.64 kL
